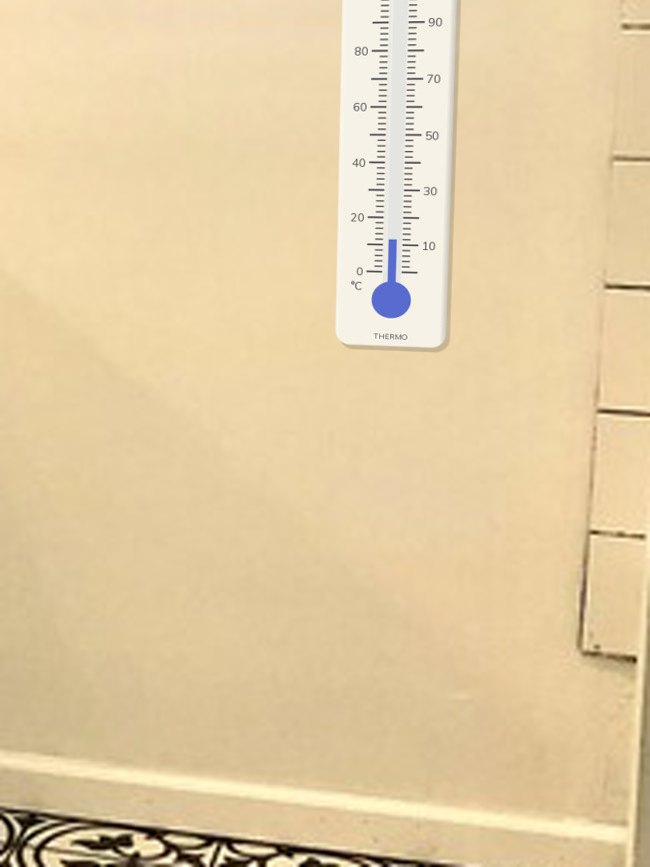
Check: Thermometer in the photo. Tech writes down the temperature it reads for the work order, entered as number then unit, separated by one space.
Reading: 12 °C
